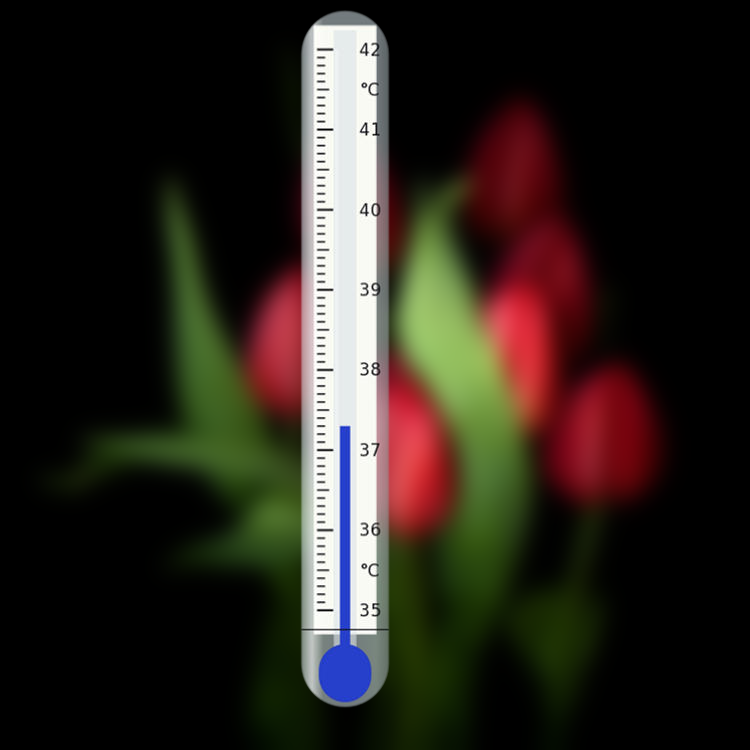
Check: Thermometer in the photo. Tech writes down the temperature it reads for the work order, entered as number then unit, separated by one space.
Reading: 37.3 °C
